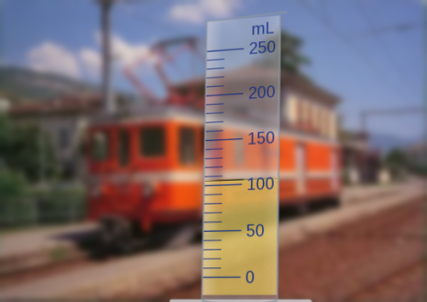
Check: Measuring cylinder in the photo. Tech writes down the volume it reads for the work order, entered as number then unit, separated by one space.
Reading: 105 mL
